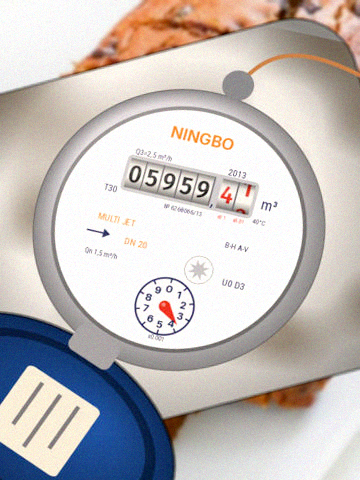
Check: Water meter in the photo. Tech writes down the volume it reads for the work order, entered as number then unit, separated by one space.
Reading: 5959.413 m³
